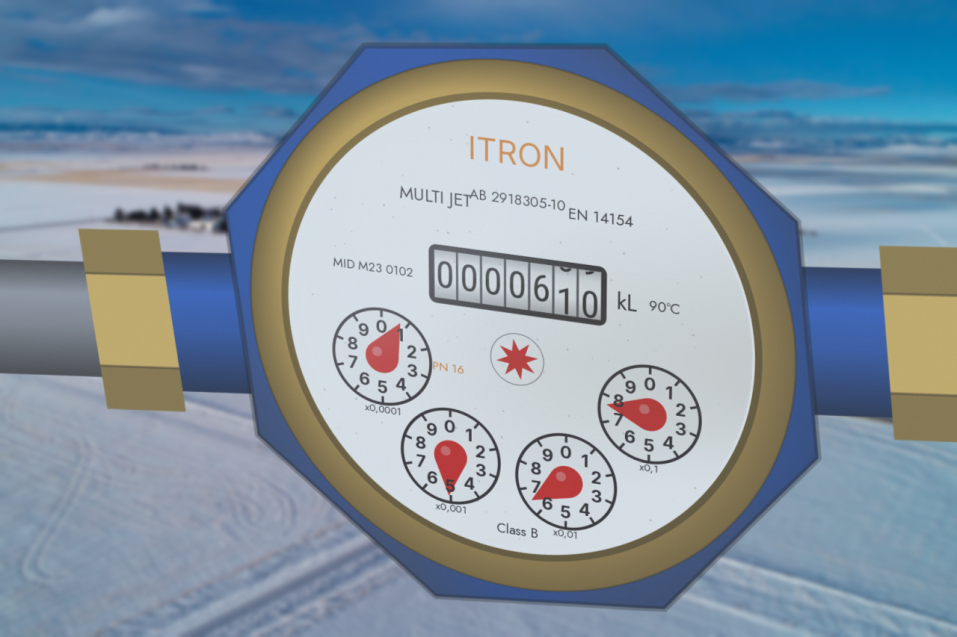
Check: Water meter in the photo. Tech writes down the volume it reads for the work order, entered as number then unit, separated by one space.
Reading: 609.7650 kL
